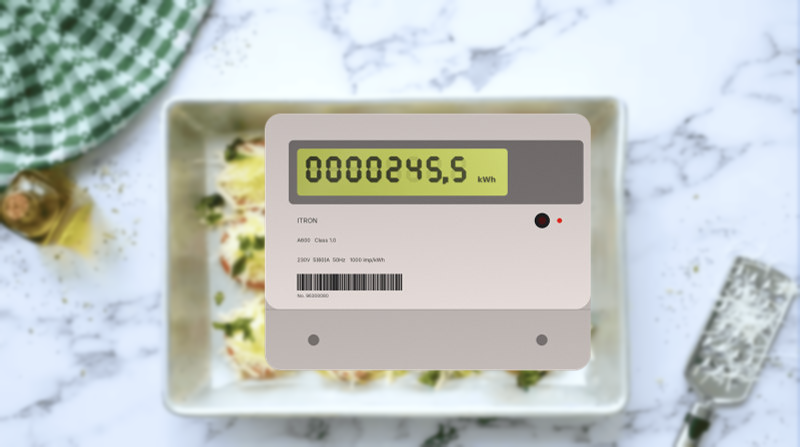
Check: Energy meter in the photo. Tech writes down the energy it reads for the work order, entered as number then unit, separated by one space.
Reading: 245.5 kWh
